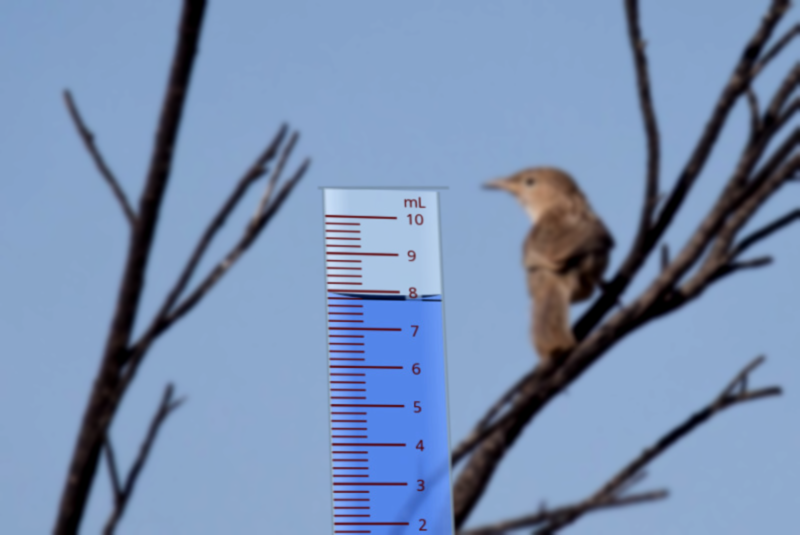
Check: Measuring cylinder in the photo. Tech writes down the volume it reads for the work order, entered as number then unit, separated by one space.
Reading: 7.8 mL
